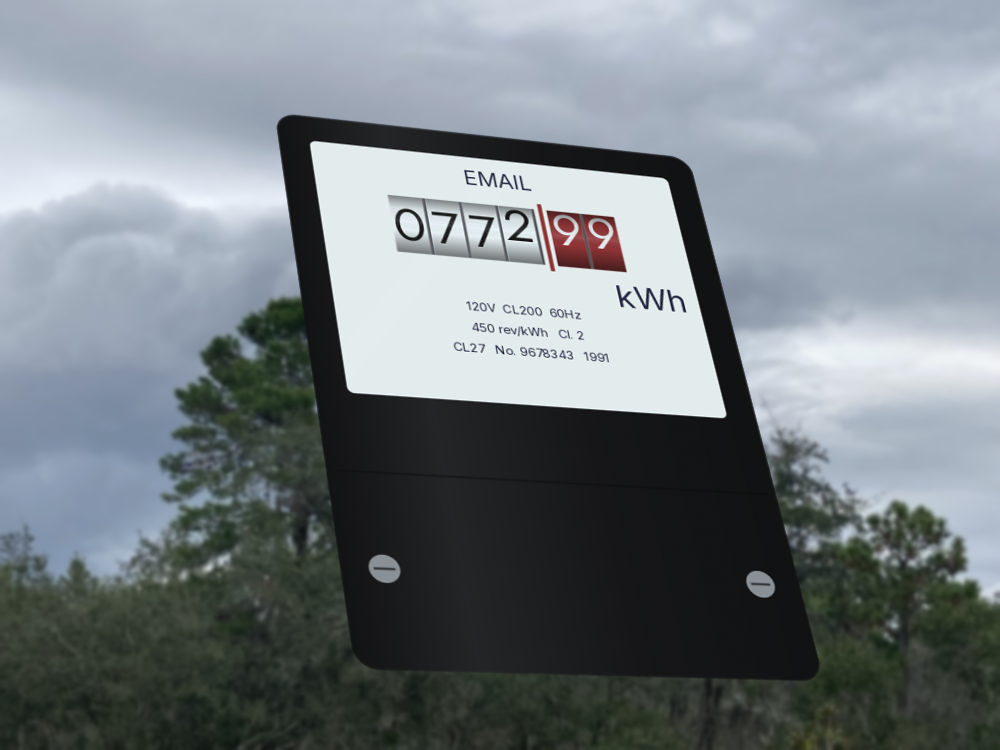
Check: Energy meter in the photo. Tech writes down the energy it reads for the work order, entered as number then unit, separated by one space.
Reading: 772.99 kWh
